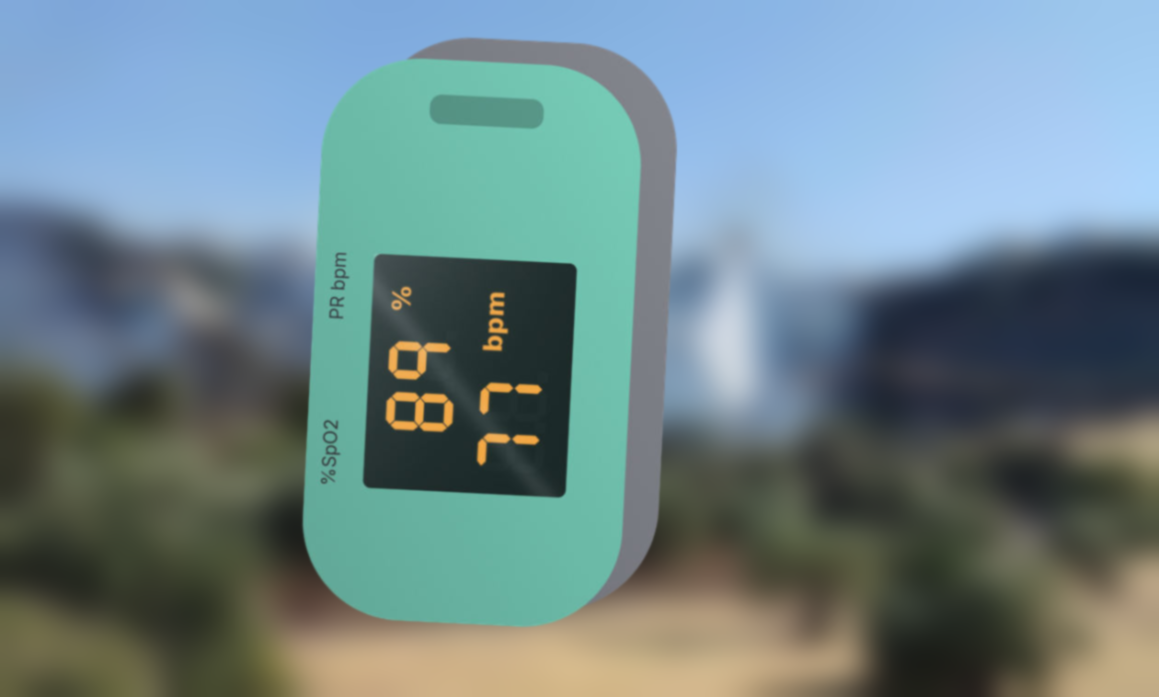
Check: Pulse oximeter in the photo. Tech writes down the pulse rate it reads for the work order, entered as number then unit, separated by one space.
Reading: 77 bpm
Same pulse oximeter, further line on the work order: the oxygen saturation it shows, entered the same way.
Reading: 89 %
